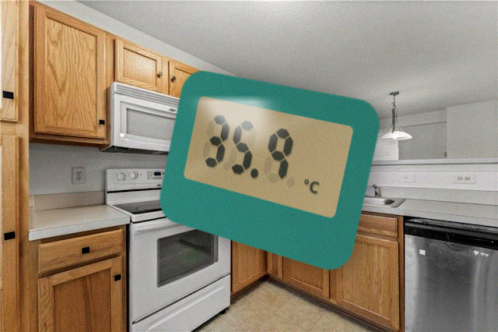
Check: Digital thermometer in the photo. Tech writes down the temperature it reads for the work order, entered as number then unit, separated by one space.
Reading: 35.9 °C
